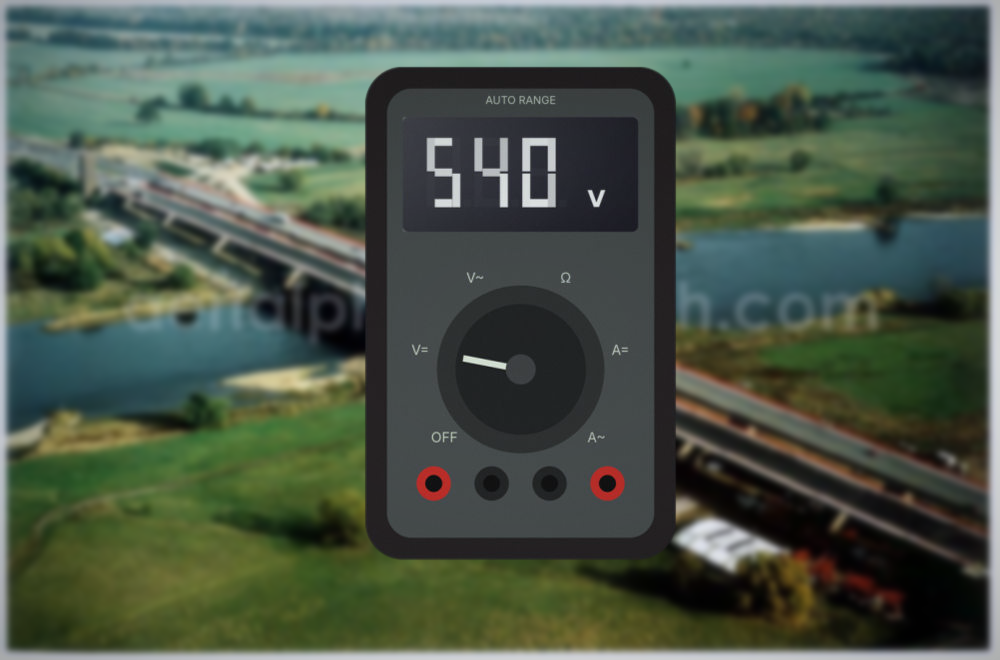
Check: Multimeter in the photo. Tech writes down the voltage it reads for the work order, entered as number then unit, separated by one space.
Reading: 540 V
